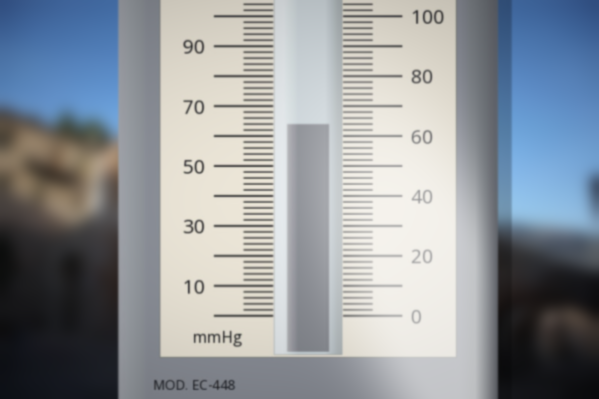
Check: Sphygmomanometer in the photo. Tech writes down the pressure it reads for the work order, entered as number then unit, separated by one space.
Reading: 64 mmHg
